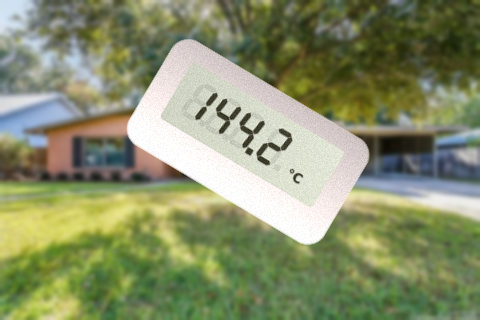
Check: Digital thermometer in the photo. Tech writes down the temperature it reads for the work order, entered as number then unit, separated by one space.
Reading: 144.2 °C
